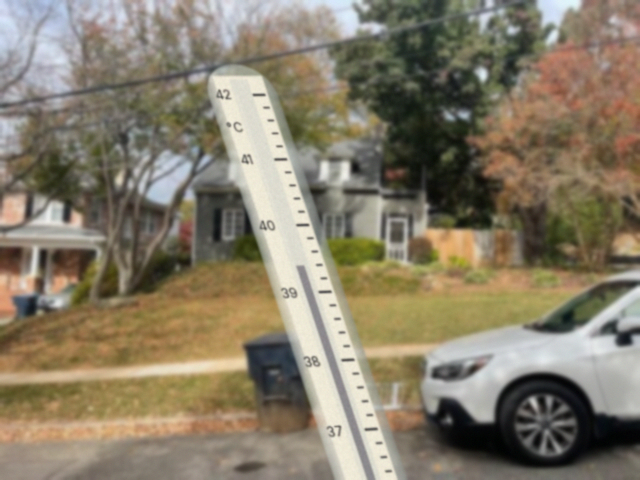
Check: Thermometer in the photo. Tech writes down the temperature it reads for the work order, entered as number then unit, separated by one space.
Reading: 39.4 °C
